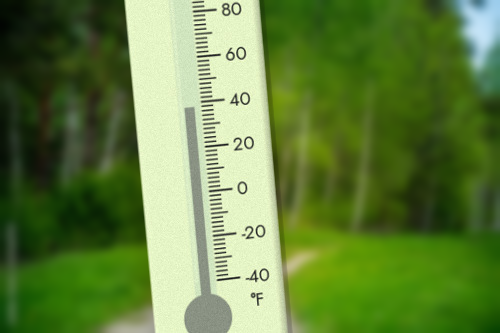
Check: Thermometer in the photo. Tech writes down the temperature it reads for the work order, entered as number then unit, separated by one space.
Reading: 38 °F
